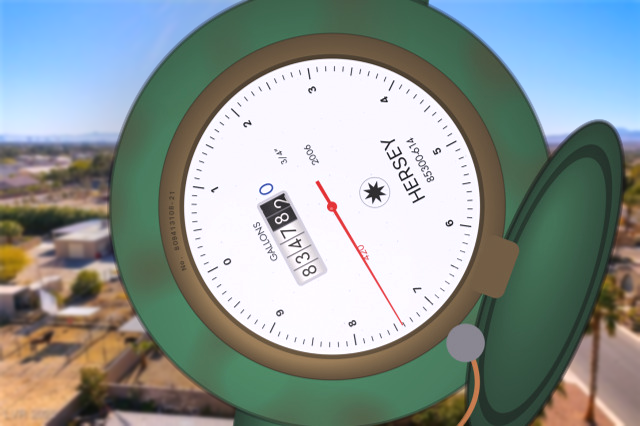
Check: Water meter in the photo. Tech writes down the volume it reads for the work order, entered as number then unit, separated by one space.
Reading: 8347817.4 gal
